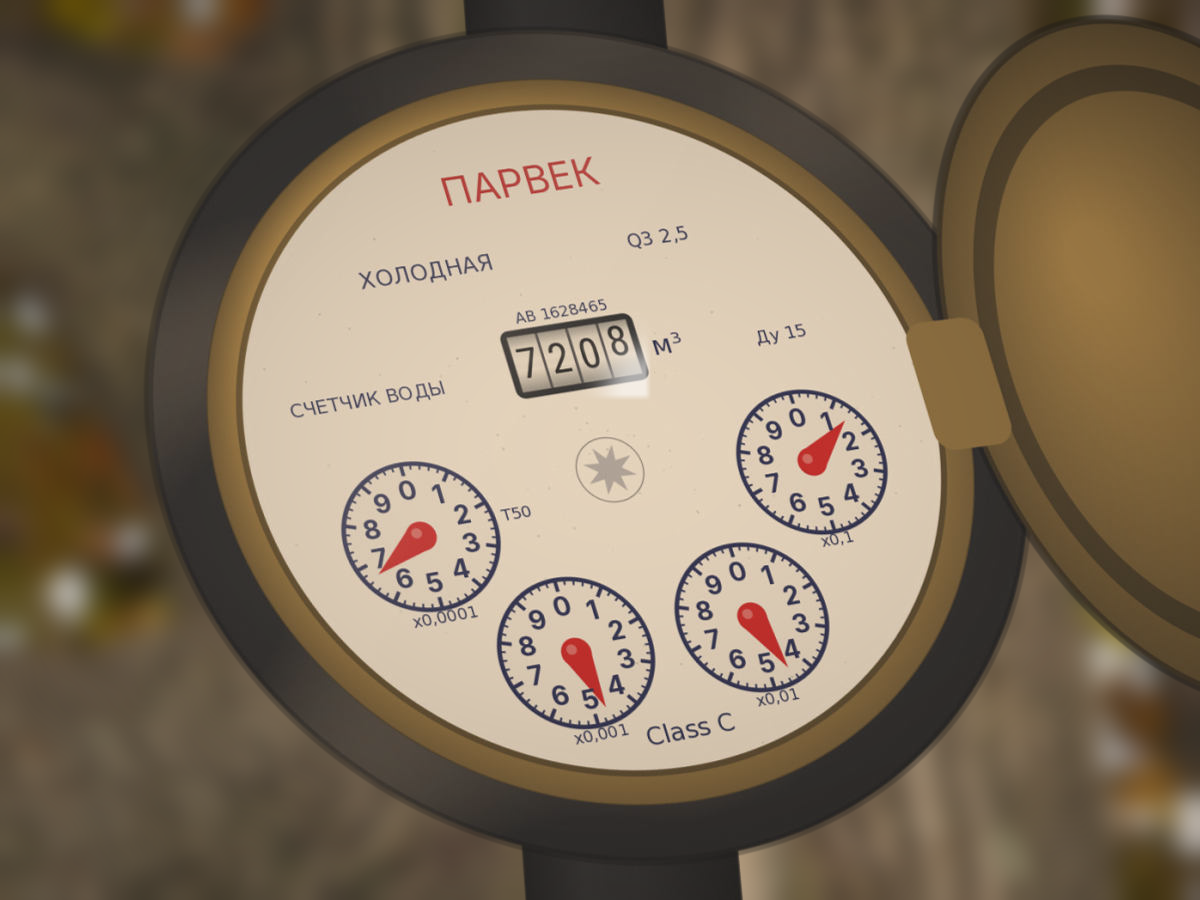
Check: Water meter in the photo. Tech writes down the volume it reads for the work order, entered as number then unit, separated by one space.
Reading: 7208.1446 m³
